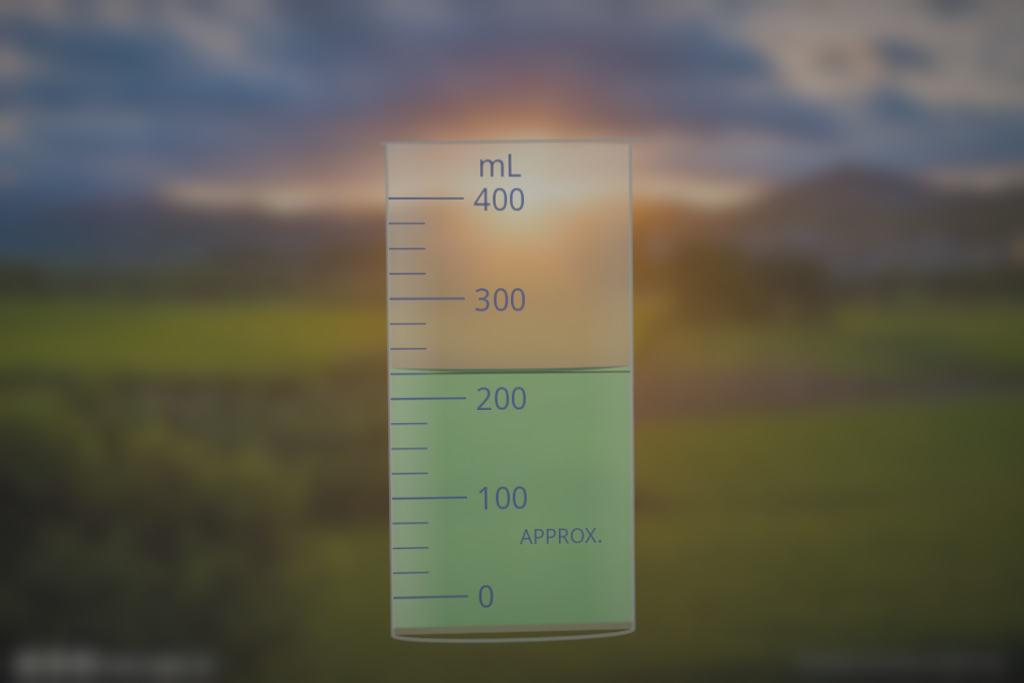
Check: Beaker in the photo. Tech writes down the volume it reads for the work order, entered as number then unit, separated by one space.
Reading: 225 mL
